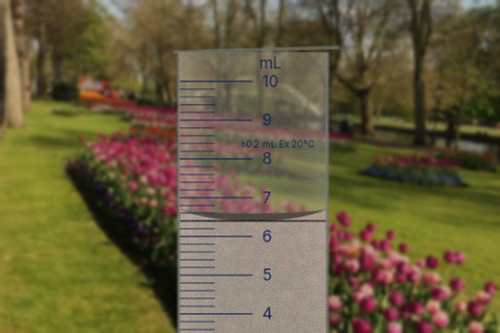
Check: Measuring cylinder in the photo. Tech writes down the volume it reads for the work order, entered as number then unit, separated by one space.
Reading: 6.4 mL
